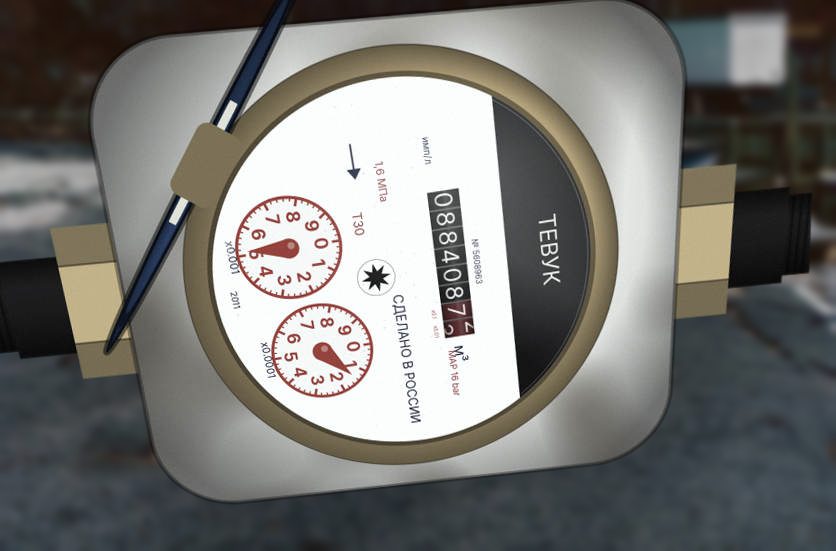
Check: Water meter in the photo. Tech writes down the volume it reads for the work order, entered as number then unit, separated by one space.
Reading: 88408.7251 m³
